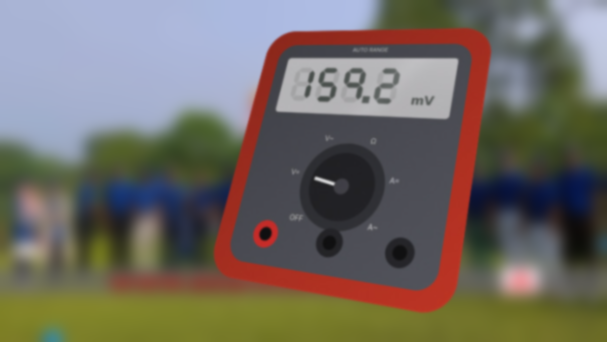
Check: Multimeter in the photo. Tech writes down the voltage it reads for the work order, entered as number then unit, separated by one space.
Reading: 159.2 mV
